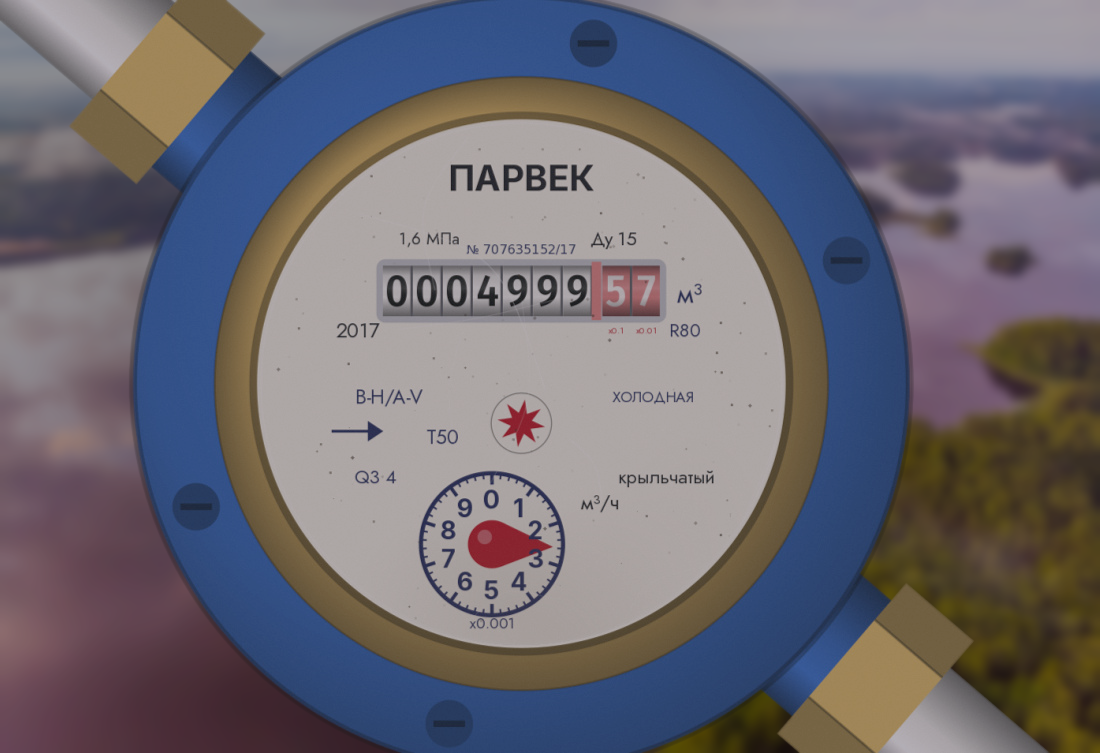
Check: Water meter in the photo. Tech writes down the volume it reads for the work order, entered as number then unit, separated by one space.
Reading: 4999.572 m³
